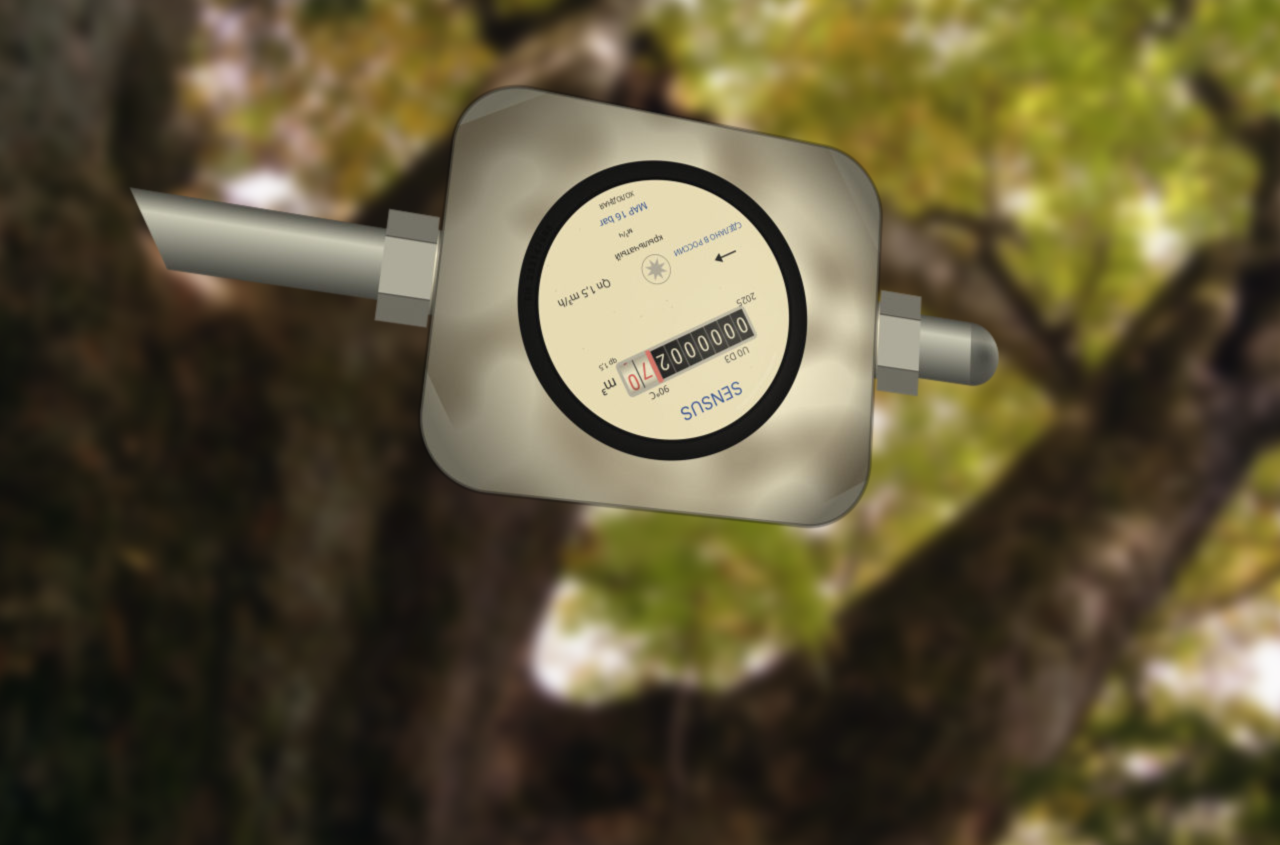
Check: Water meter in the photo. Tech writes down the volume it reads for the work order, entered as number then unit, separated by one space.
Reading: 2.70 m³
